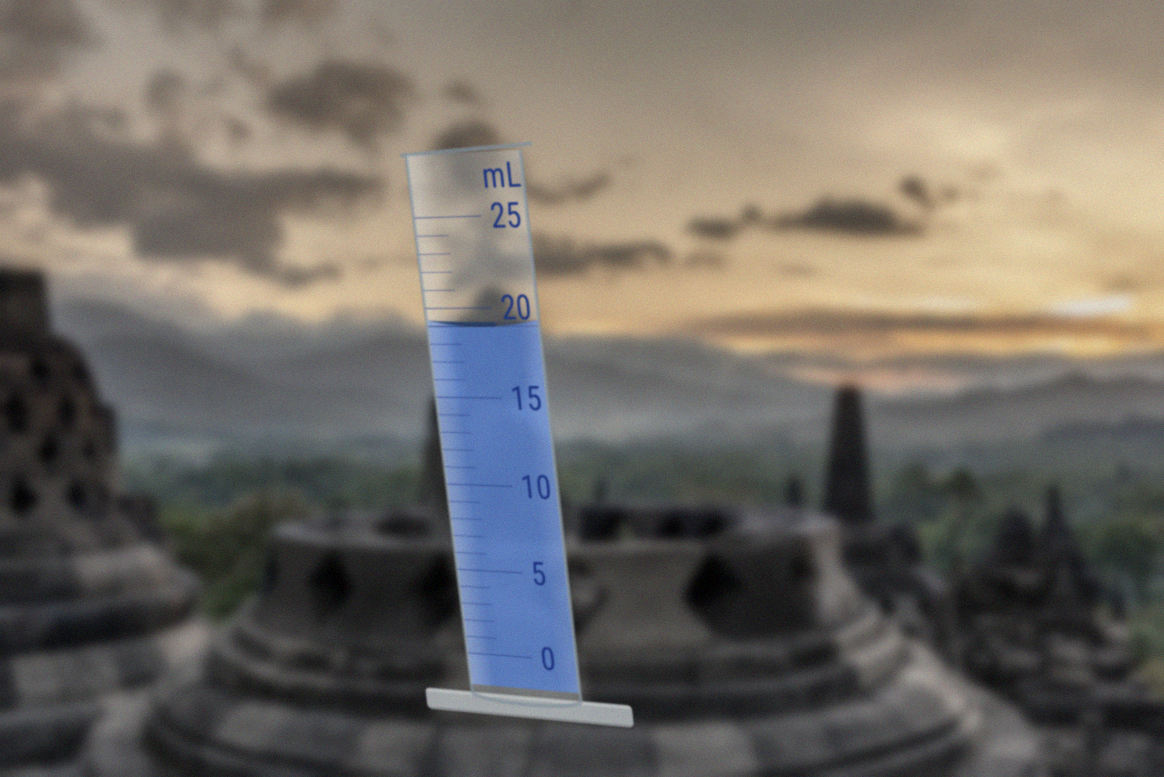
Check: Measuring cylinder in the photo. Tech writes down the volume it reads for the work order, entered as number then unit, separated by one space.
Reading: 19 mL
